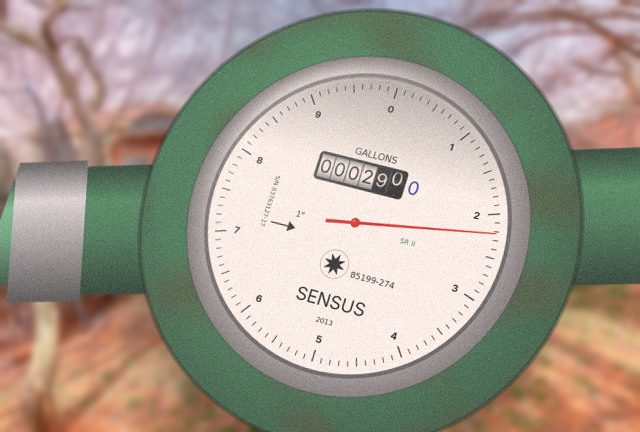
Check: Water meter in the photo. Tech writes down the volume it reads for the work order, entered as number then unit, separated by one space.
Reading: 2902.2 gal
